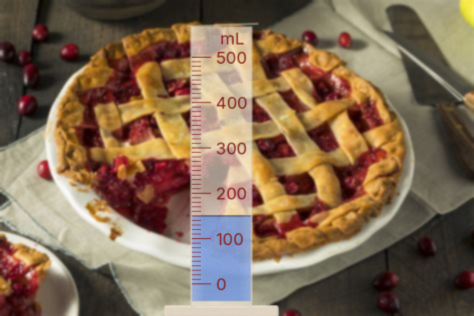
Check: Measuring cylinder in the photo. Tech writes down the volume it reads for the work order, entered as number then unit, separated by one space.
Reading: 150 mL
